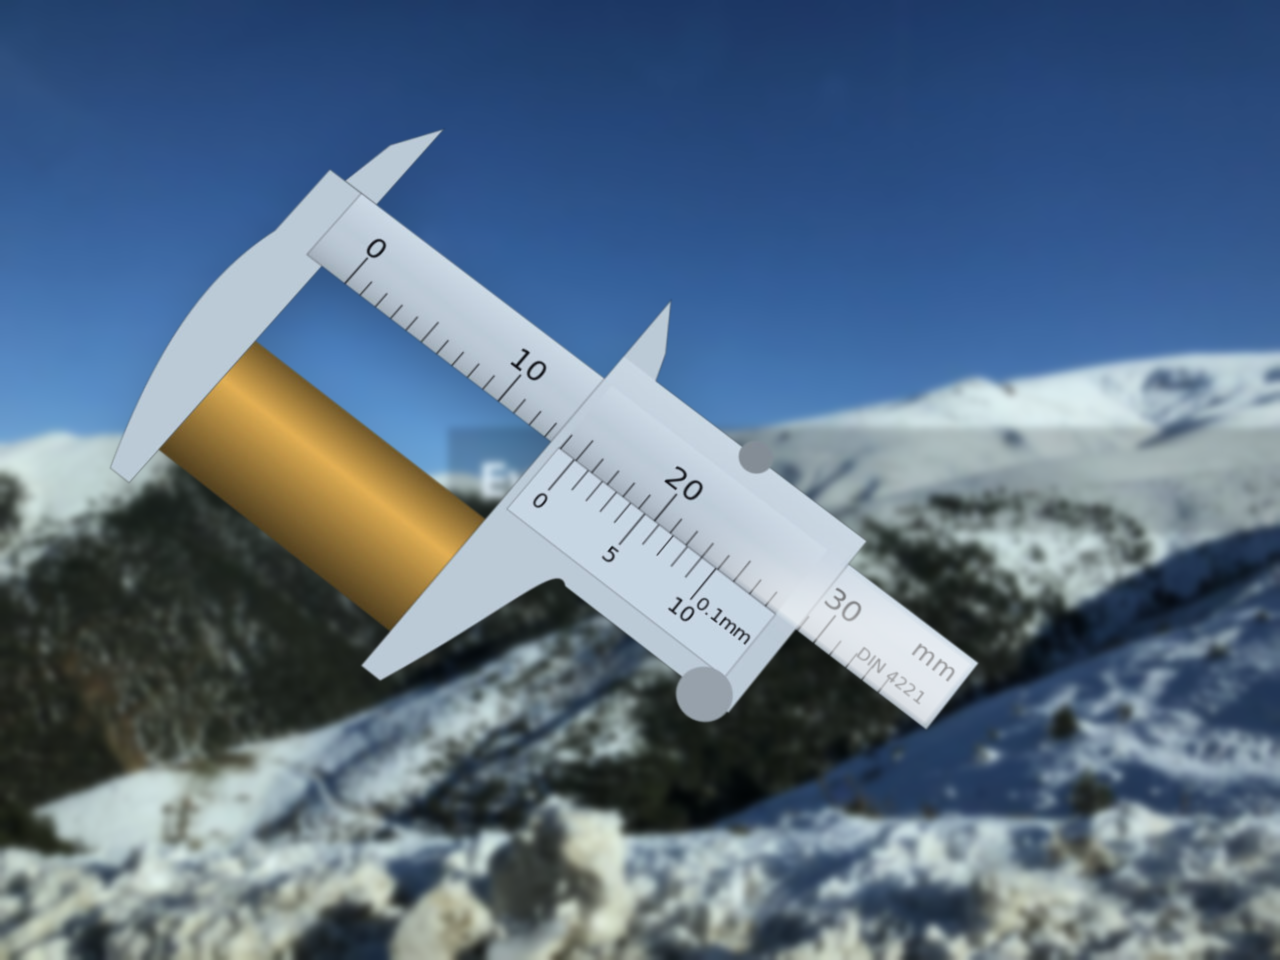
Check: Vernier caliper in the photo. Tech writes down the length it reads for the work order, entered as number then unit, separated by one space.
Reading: 14.9 mm
